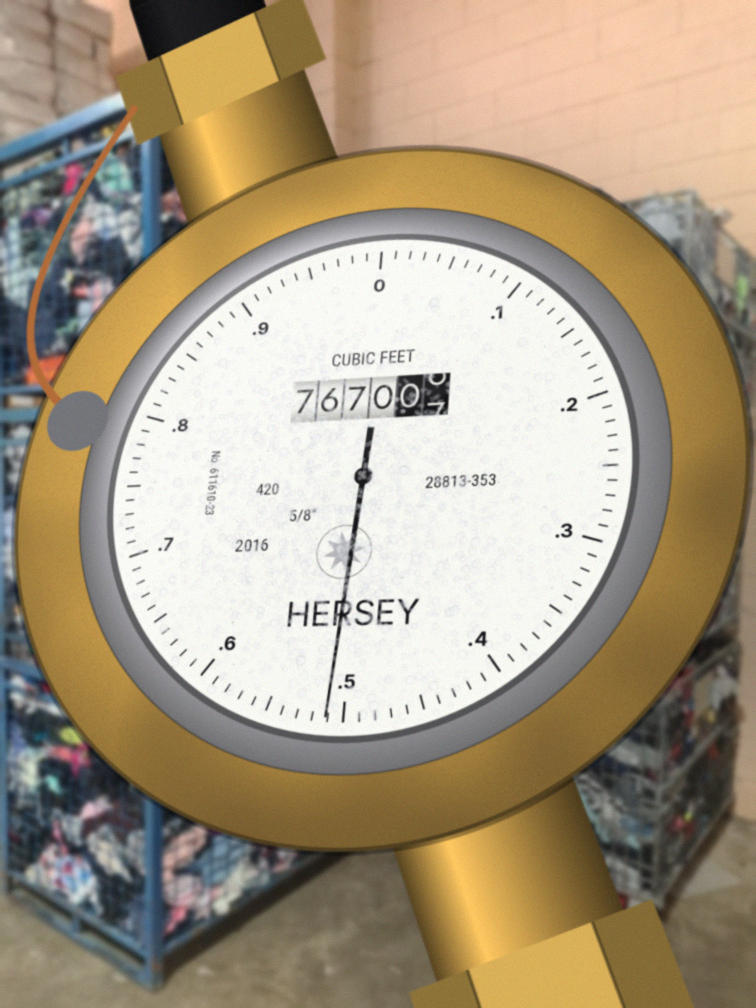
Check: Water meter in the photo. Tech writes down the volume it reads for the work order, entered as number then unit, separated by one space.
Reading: 767006.51 ft³
